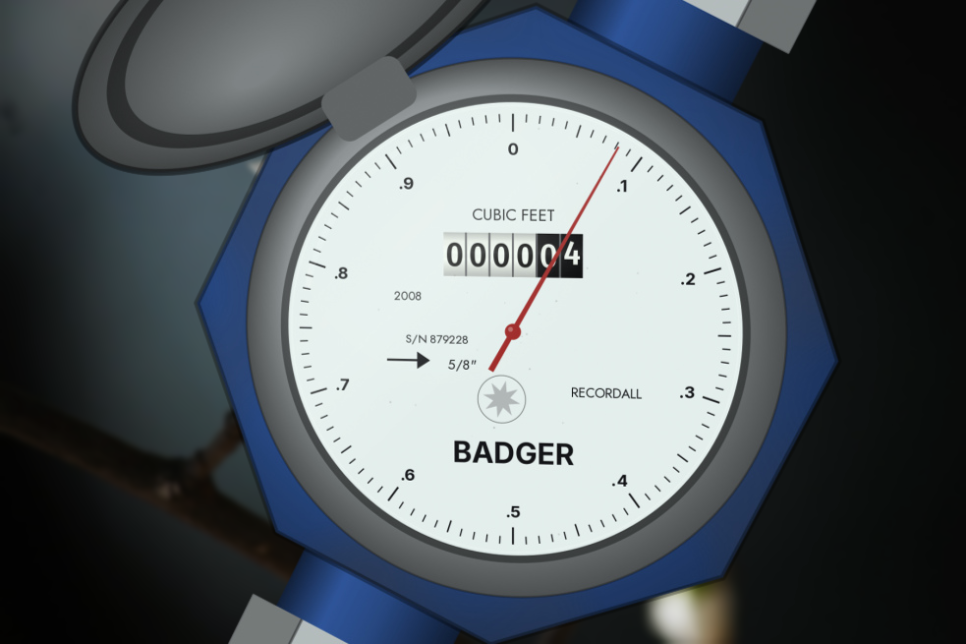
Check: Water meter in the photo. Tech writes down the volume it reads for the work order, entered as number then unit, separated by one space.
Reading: 4.08 ft³
